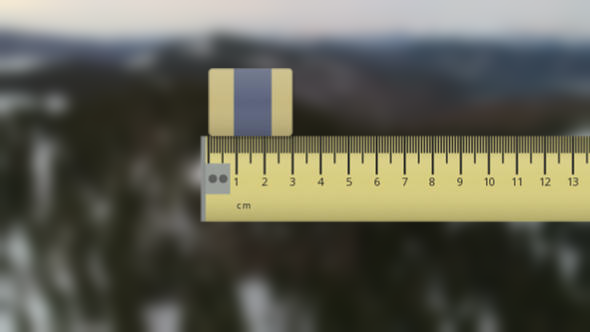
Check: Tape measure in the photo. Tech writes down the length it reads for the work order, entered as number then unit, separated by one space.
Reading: 3 cm
